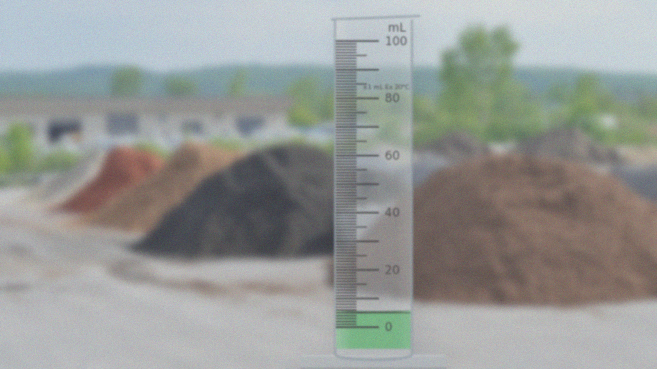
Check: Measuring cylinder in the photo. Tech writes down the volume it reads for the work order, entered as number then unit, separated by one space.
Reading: 5 mL
